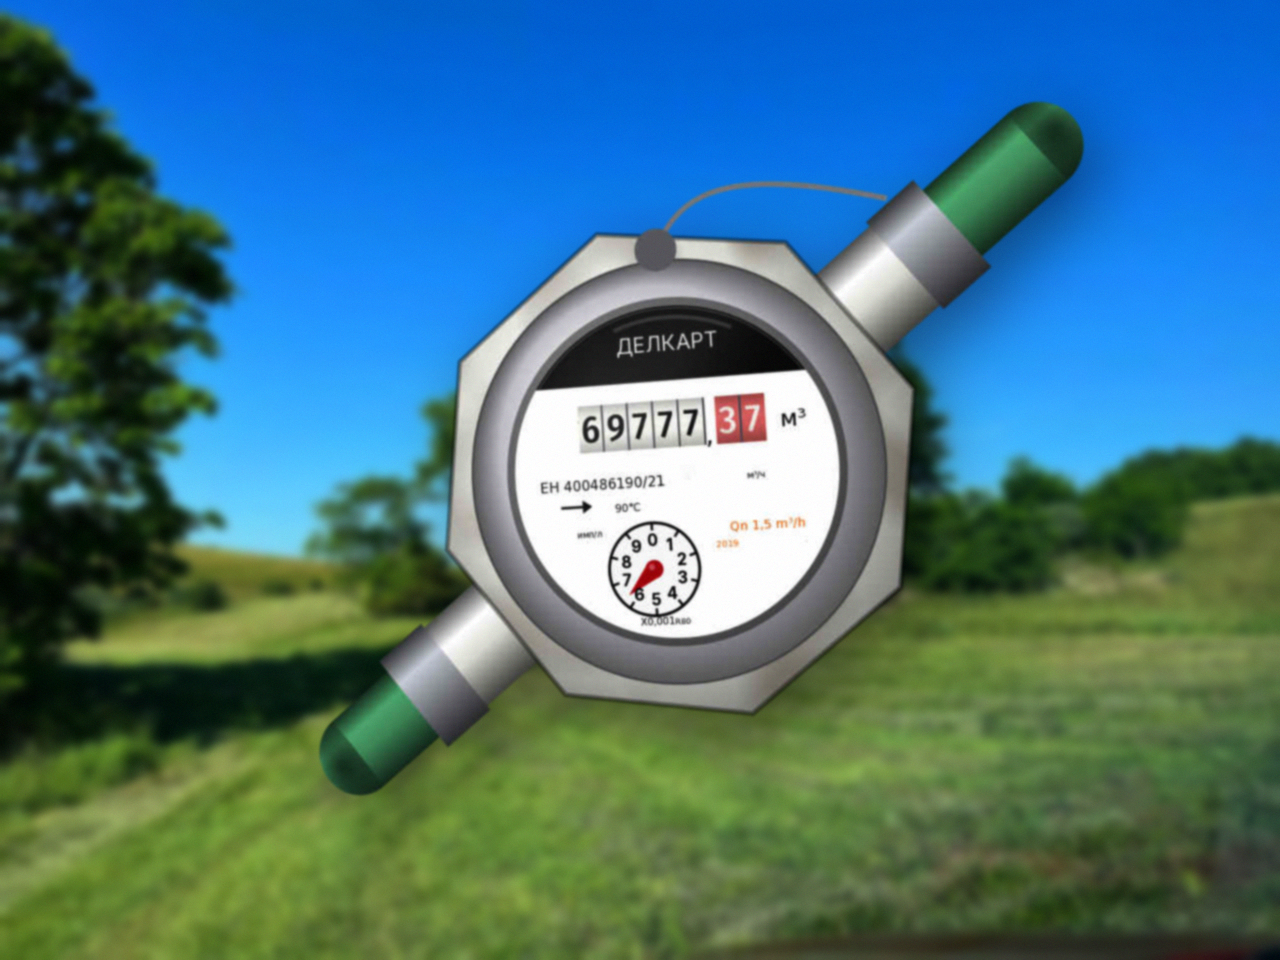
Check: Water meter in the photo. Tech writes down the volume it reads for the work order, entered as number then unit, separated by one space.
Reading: 69777.376 m³
